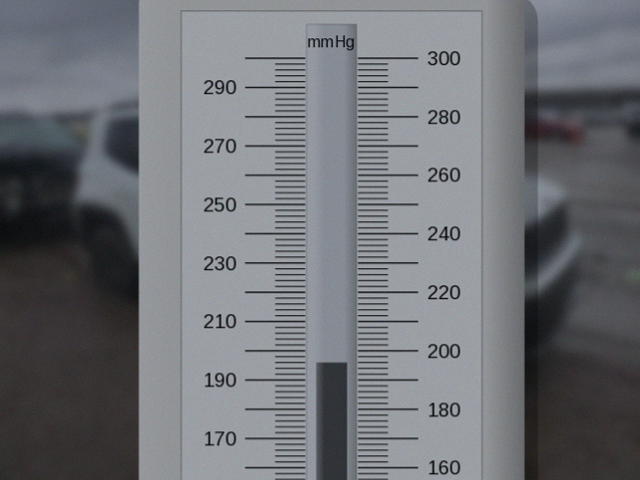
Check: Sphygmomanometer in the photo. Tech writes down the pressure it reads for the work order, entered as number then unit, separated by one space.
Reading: 196 mmHg
